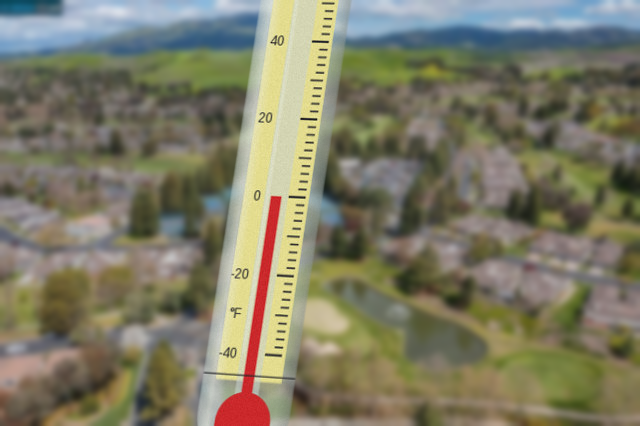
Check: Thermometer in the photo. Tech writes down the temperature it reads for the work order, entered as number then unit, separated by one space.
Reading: 0 °F
